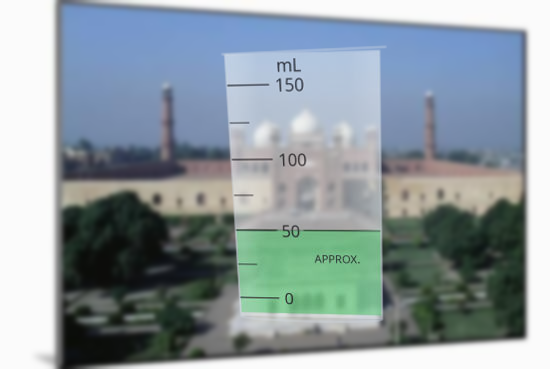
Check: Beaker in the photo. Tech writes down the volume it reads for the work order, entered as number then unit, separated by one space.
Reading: 50 mL
